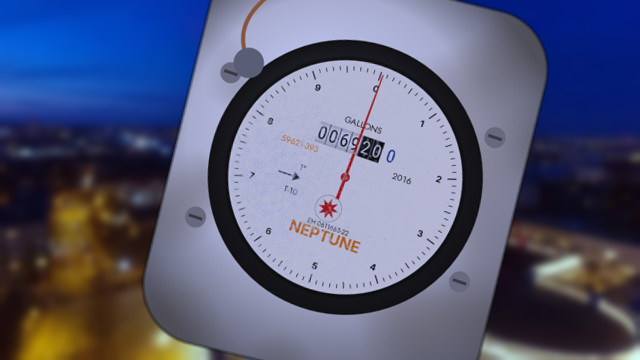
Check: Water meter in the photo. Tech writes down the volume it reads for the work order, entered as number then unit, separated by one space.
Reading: 69200.0 gal
